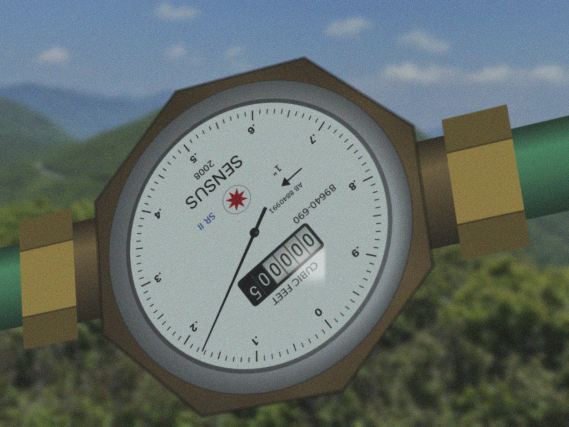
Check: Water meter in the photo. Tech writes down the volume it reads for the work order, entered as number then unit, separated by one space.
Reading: 5.17 ft³
